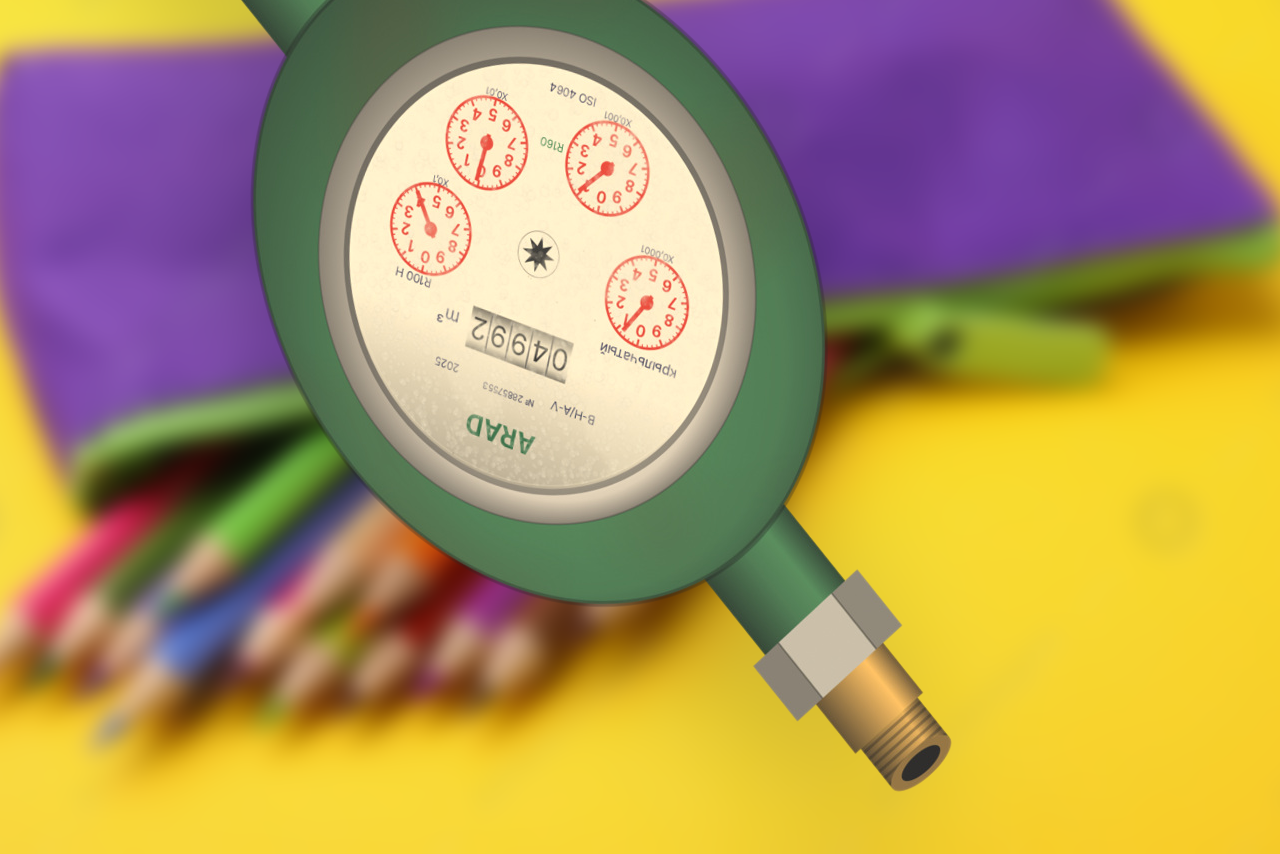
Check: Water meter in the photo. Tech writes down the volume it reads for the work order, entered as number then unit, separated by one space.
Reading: 4992.4010 m³
